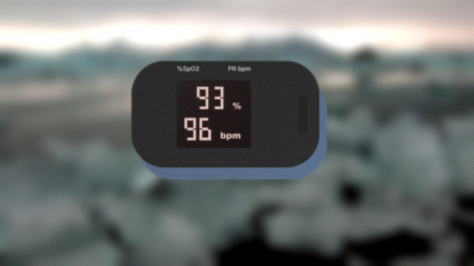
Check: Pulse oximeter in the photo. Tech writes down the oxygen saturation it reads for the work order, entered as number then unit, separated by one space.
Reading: 93 %
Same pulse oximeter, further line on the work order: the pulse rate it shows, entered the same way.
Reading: 96 bpm
